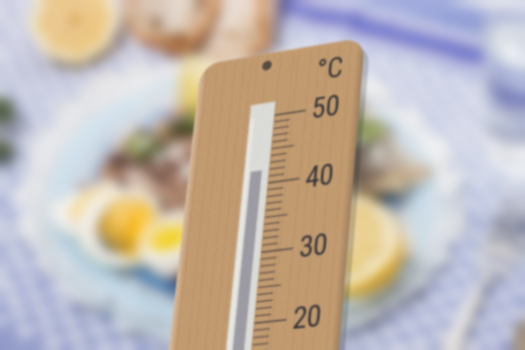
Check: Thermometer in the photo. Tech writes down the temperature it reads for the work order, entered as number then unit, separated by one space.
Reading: 42 °C
